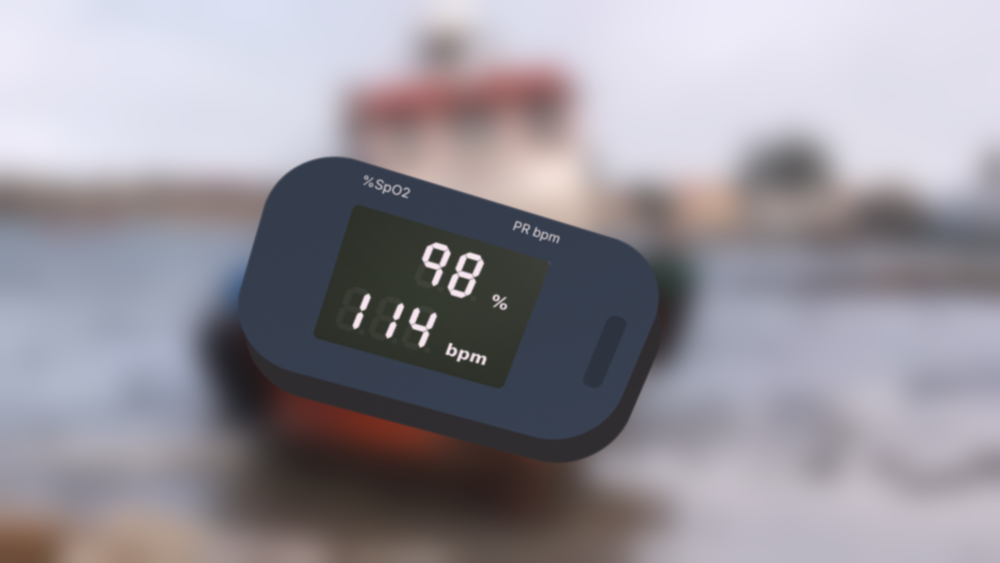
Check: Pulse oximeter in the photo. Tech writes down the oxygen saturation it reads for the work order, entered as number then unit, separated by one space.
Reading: 98 %
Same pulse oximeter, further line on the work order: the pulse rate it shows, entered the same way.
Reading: 114 bpm
